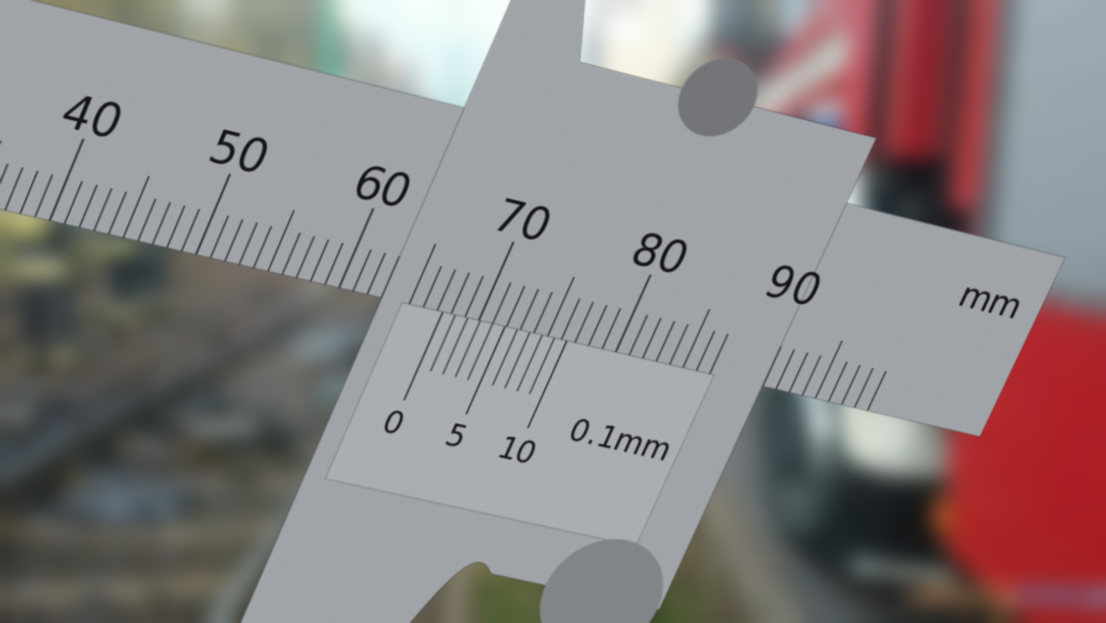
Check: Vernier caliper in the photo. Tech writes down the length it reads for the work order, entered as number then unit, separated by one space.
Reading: 67.4 mm
